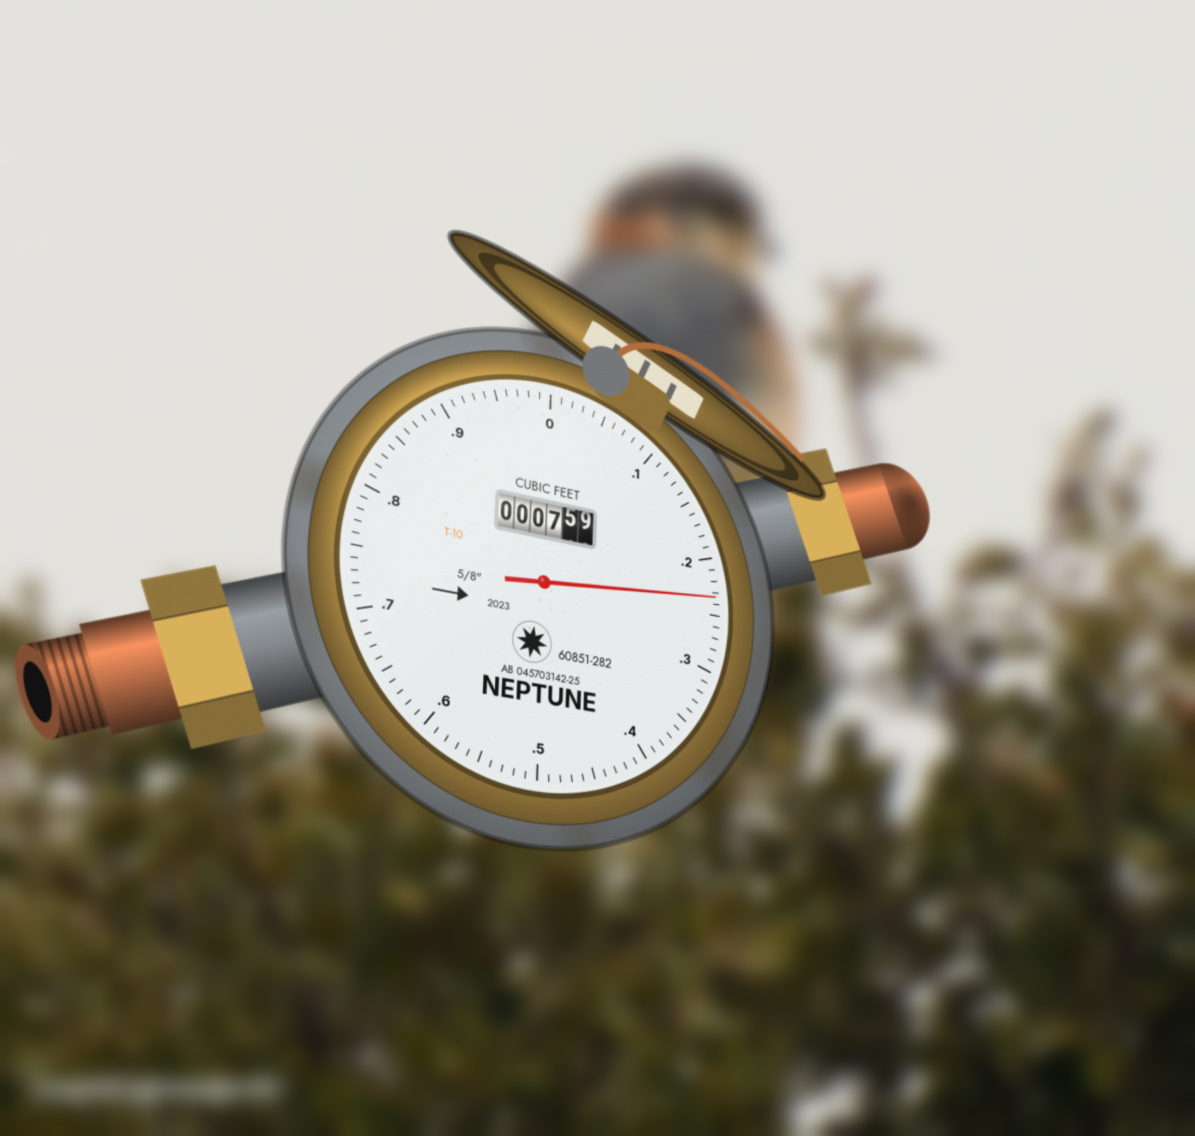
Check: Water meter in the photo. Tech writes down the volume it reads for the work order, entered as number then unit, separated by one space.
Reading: 759.23 ft³
